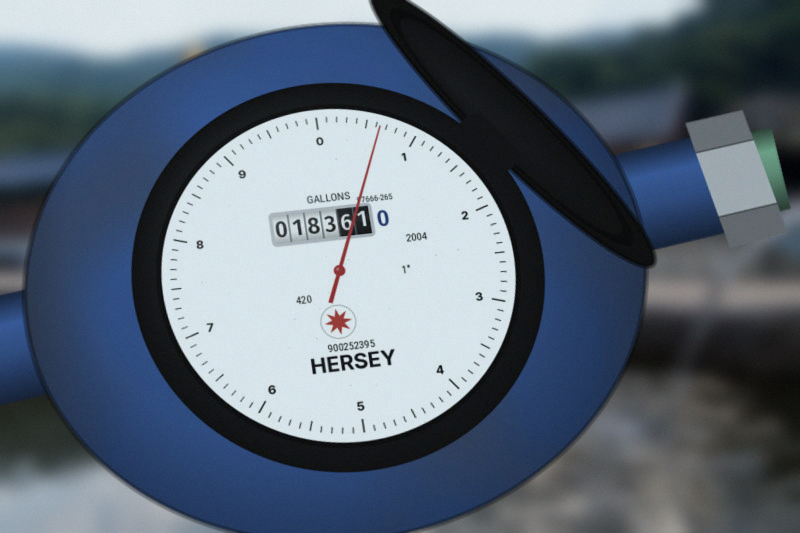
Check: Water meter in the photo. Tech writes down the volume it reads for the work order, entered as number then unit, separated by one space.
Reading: 183610.6 gal
